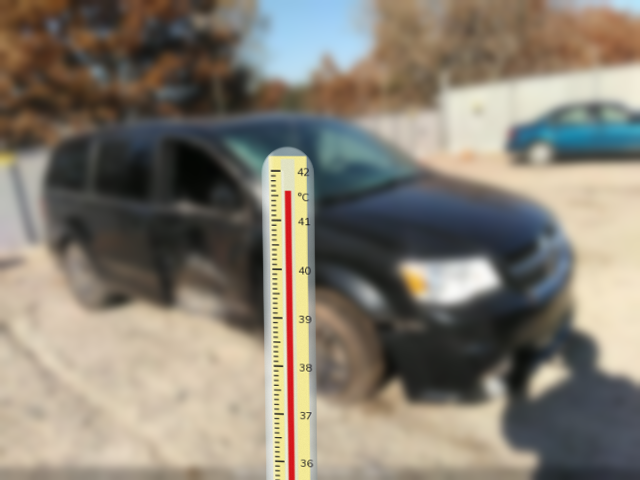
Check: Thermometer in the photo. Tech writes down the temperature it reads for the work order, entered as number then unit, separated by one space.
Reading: 41.6 °C
